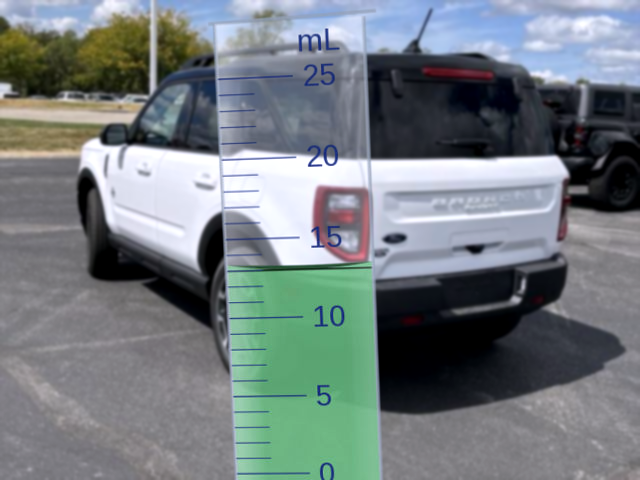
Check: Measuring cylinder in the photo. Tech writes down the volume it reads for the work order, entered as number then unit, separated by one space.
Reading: 13 mL
